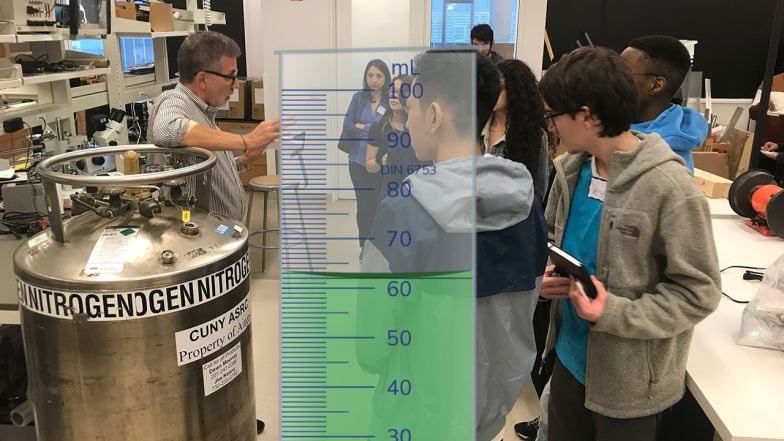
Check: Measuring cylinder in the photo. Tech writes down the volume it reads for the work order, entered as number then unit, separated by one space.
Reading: 62 mL
